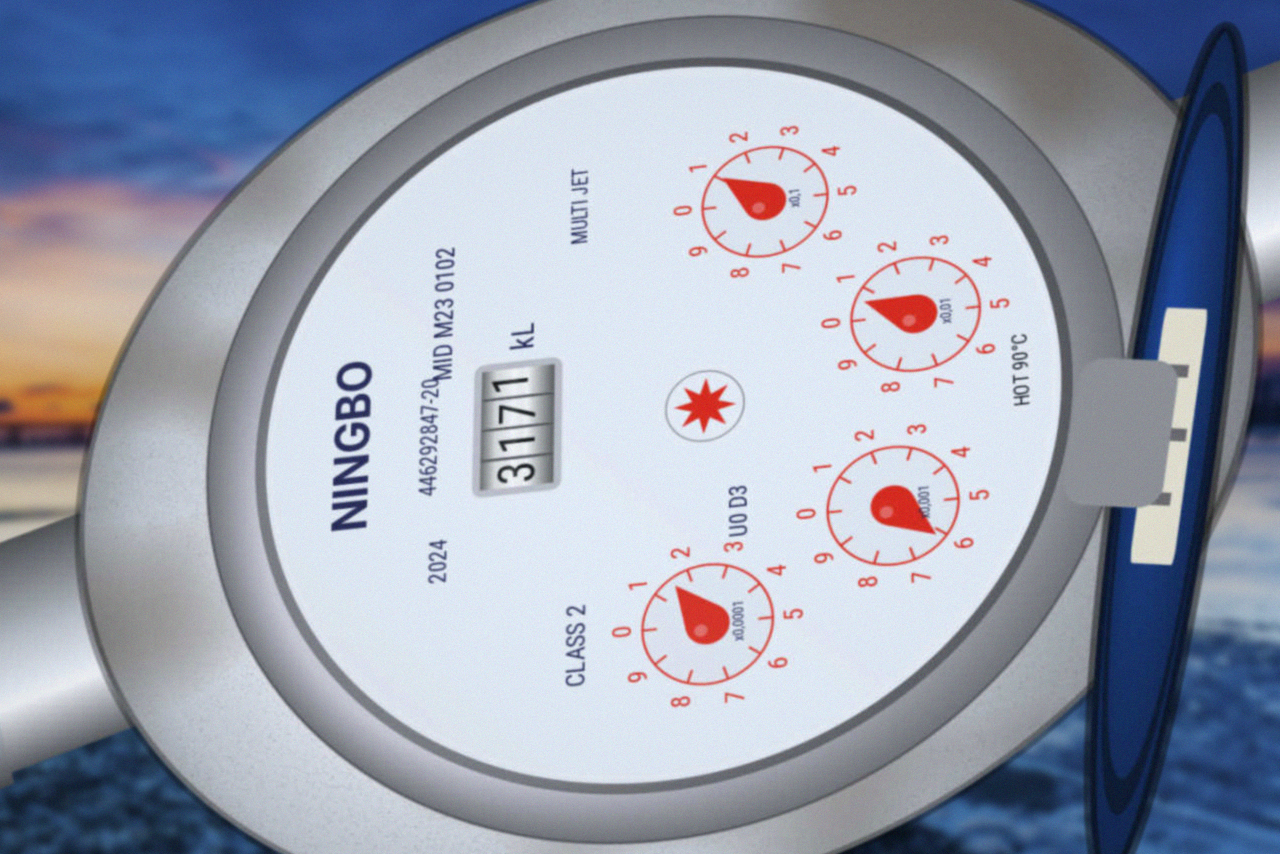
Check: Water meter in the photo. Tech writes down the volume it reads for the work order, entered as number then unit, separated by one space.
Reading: 3171.1061 kL
